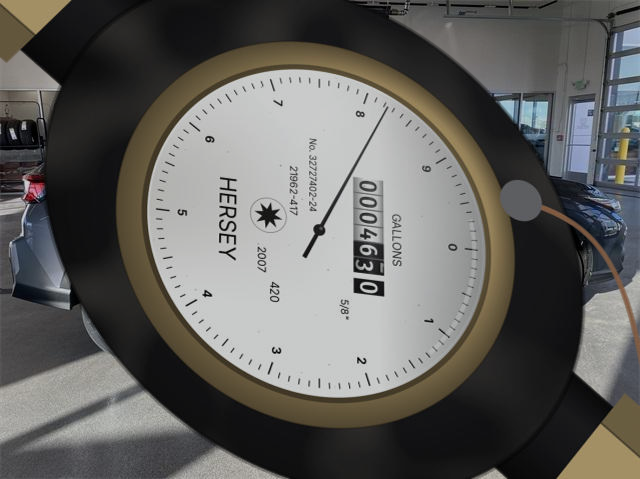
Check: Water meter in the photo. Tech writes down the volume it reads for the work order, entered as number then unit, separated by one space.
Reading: 4628.2 gal
